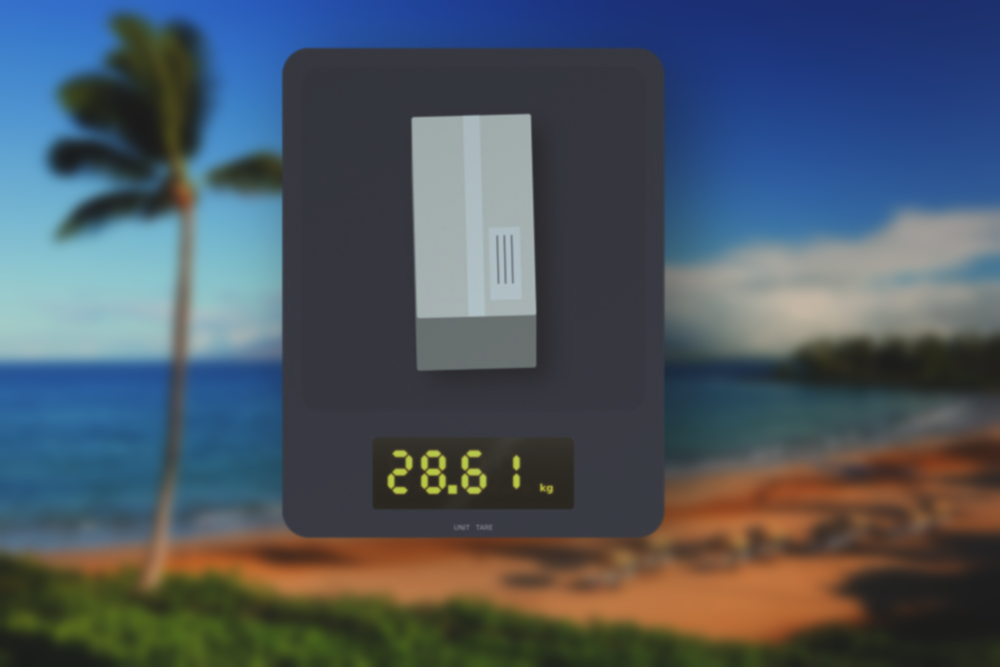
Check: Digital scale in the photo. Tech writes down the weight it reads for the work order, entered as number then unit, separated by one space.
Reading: 28.61 kg
